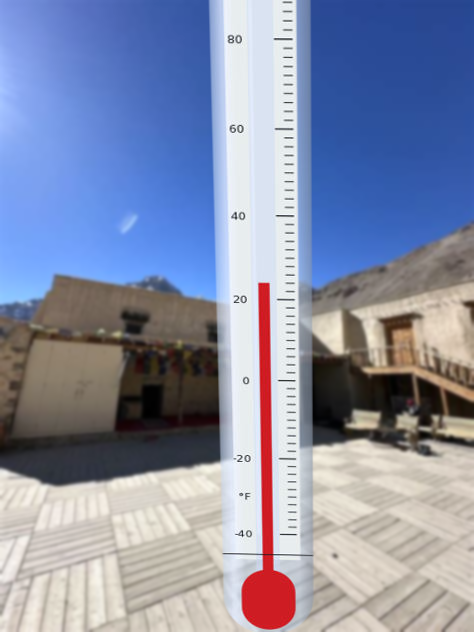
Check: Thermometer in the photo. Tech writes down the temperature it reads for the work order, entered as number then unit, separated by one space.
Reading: 24 °F
